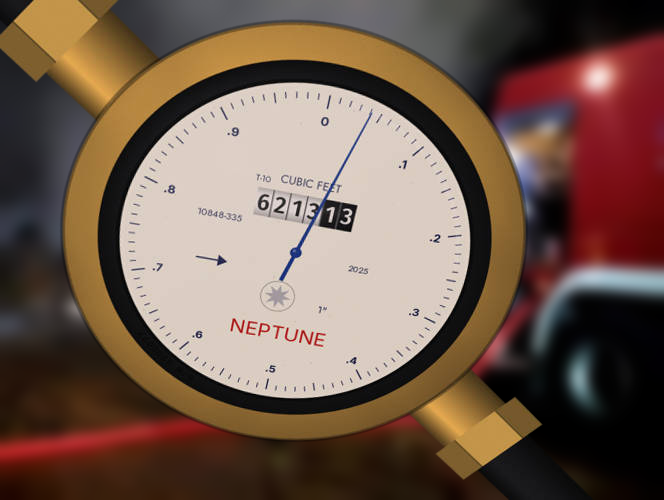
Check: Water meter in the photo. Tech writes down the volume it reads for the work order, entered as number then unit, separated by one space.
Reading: 621313.04 ft³
